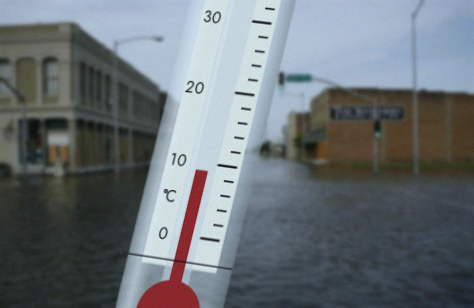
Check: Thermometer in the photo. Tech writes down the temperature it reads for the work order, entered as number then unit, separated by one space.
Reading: 9 °C
